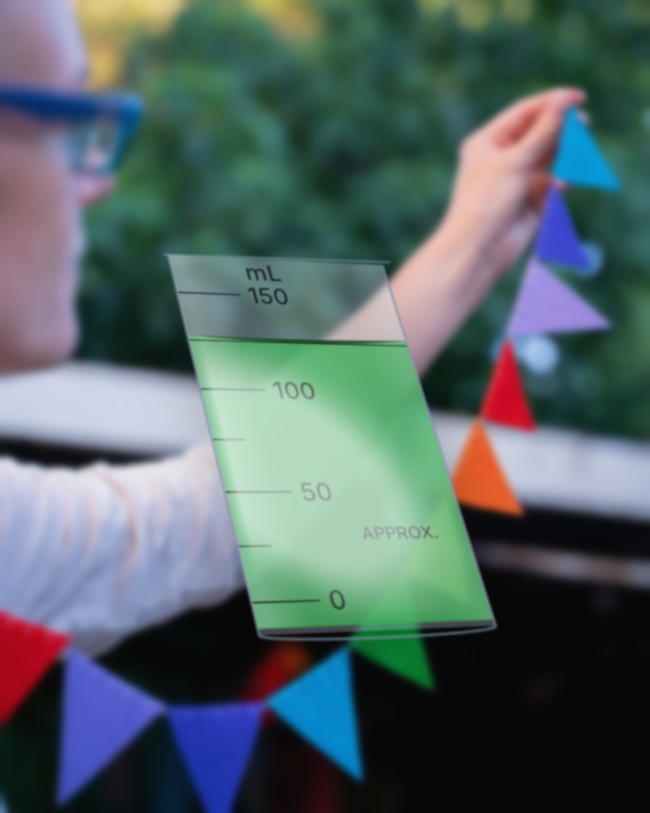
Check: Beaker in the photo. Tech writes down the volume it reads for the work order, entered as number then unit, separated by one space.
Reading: 125 mL
